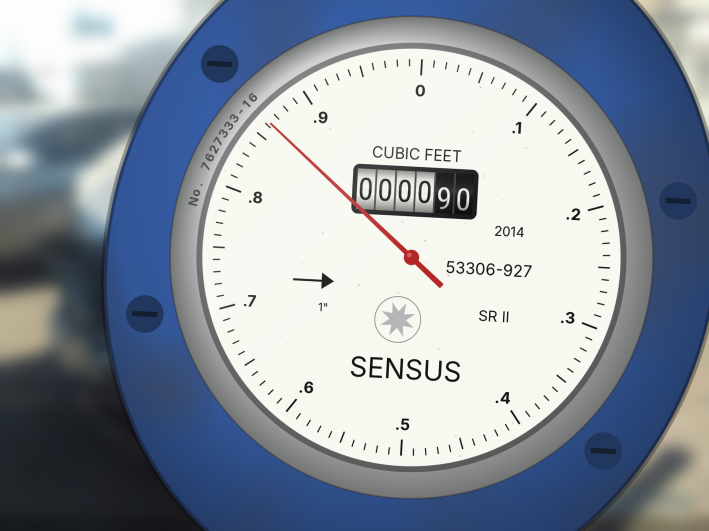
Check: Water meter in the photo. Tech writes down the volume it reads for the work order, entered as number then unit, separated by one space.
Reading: 89.86 ft³
